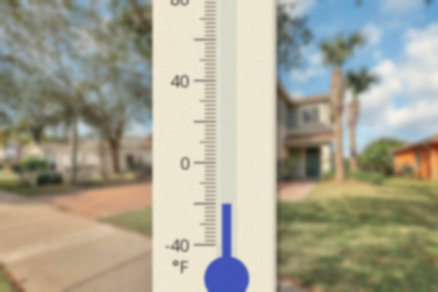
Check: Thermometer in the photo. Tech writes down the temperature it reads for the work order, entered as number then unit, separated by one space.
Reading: -20 °F
